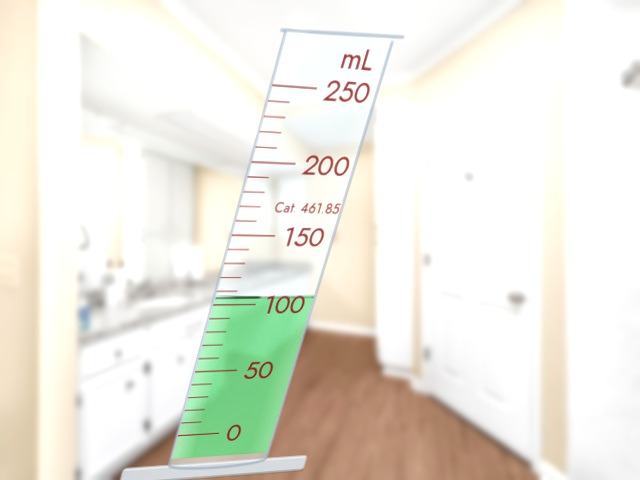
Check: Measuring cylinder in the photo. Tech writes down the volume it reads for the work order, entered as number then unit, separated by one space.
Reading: 105 mL
